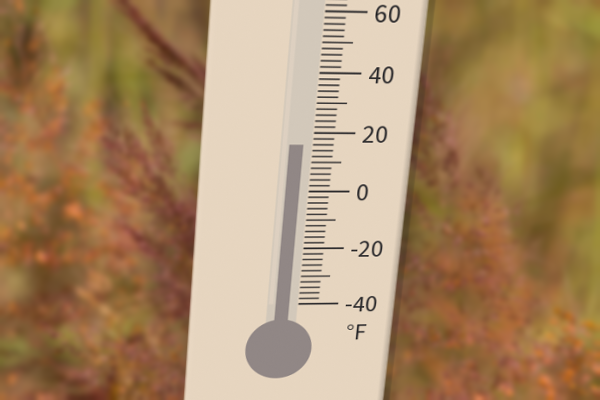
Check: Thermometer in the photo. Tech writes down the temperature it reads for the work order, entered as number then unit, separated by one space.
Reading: 16 °F
